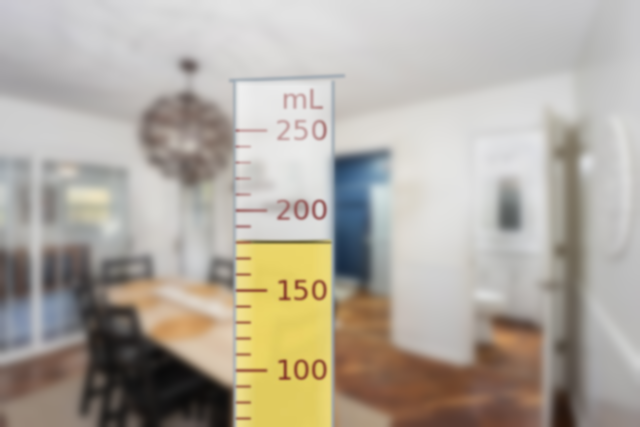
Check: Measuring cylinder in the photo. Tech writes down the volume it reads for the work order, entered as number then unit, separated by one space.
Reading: 180 mL
